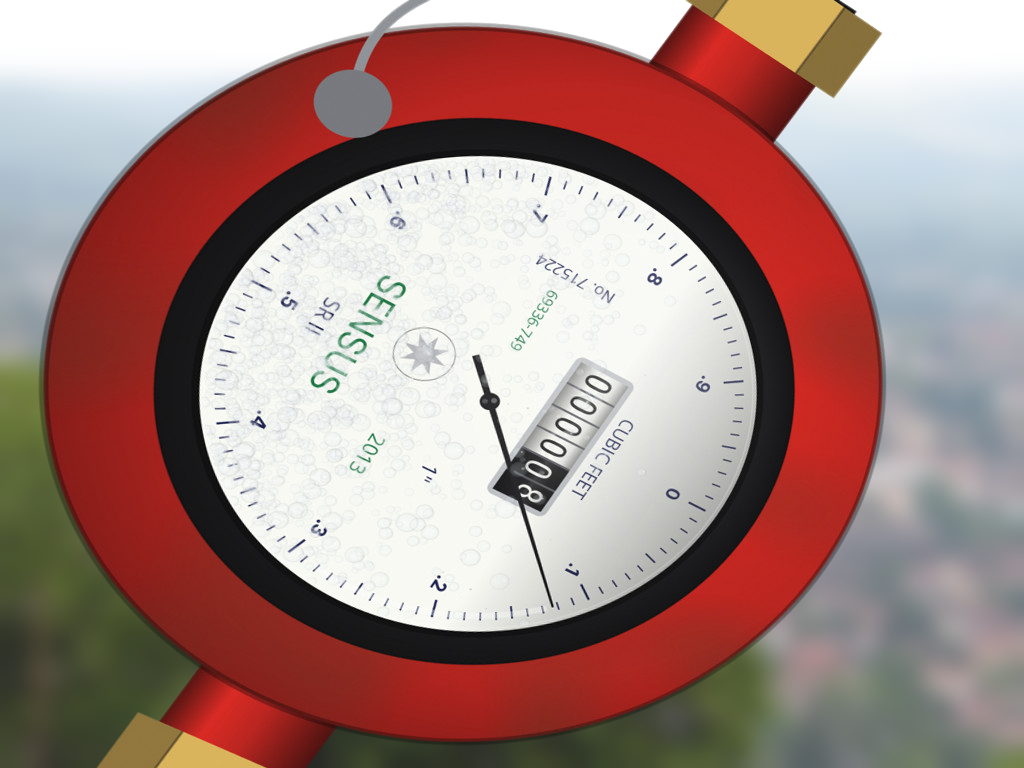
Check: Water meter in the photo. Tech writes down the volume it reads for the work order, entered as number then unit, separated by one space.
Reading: 8.12 ft³
